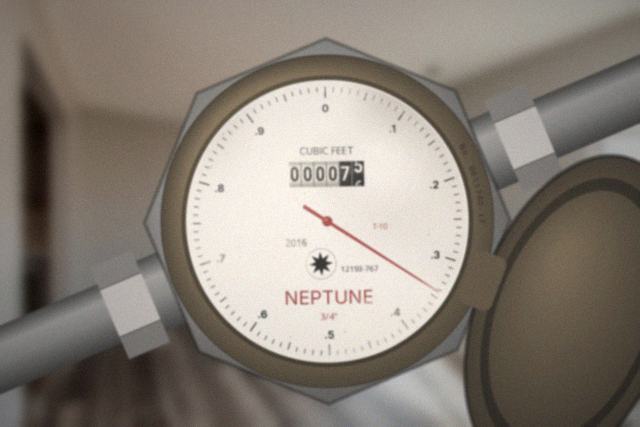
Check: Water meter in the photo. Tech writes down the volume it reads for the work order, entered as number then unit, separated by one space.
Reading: 75.34 ft³
